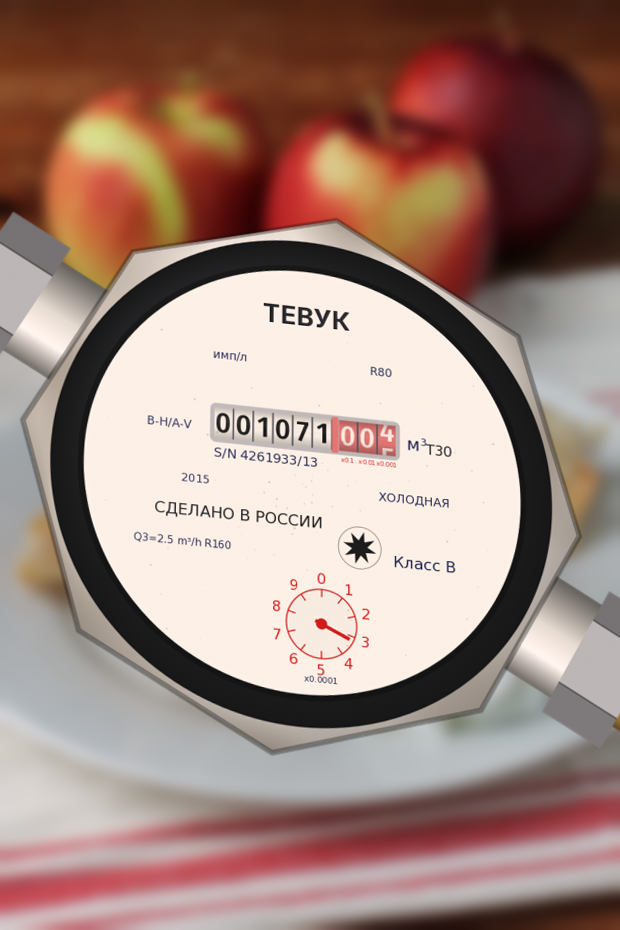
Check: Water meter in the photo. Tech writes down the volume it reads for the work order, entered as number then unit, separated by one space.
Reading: 1071.0043 m³
